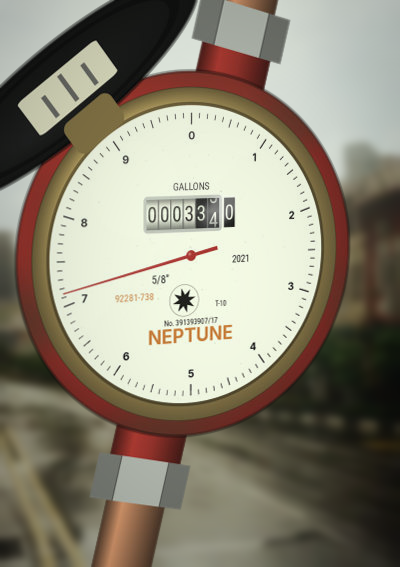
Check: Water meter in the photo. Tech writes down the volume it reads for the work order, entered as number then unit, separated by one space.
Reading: 3337.1 gal
